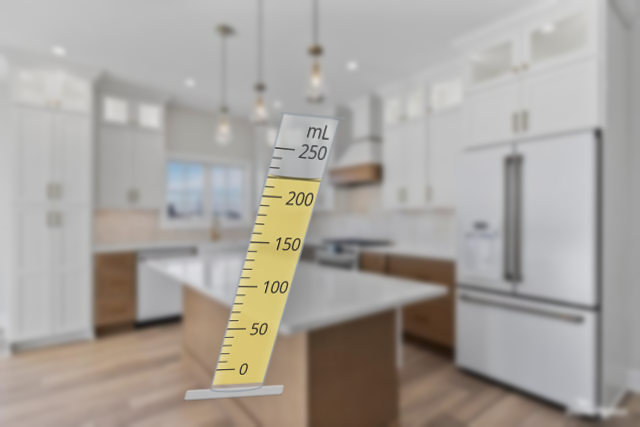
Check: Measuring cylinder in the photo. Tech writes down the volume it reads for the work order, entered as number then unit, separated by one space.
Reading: 220 mL
